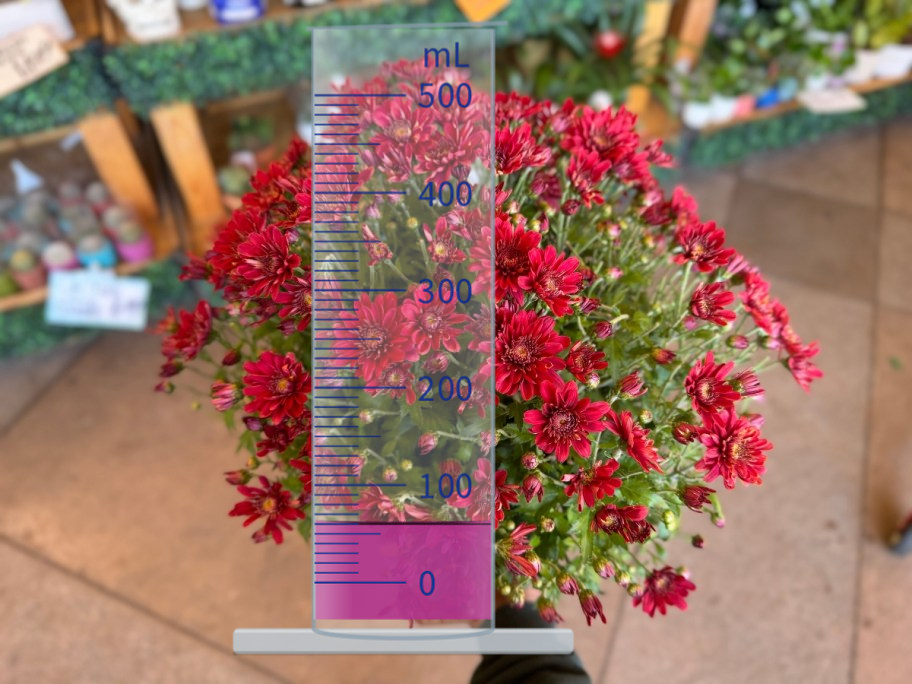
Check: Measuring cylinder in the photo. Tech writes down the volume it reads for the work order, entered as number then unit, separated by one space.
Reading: 60 mL
